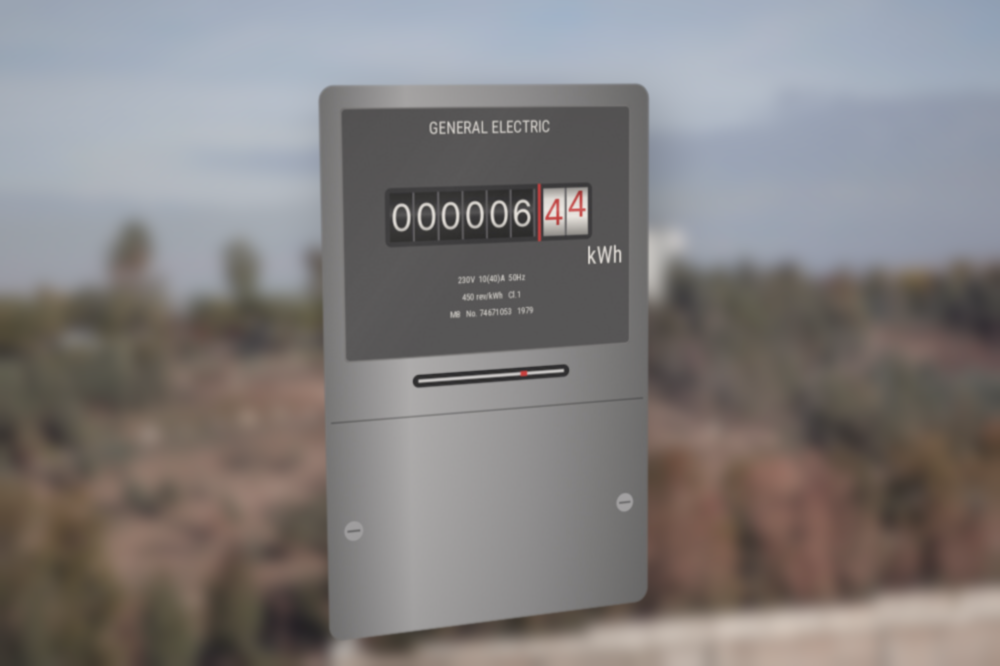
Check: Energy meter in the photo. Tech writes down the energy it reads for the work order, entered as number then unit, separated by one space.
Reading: 6.44 kWh
